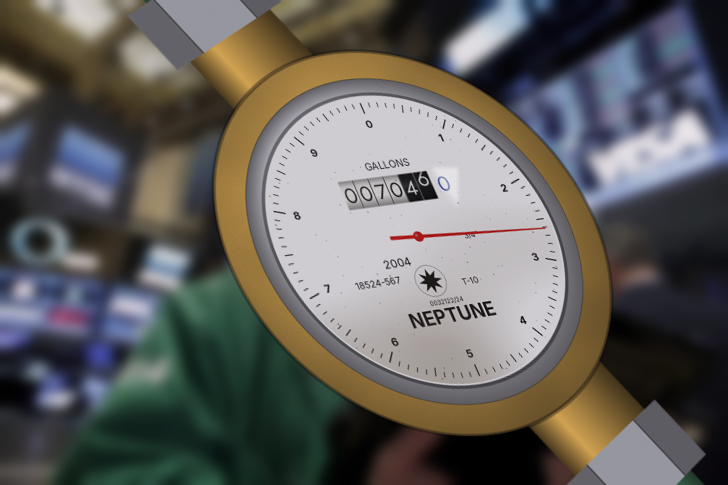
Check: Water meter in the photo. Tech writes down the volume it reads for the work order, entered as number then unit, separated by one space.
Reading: 70462.6 gal
